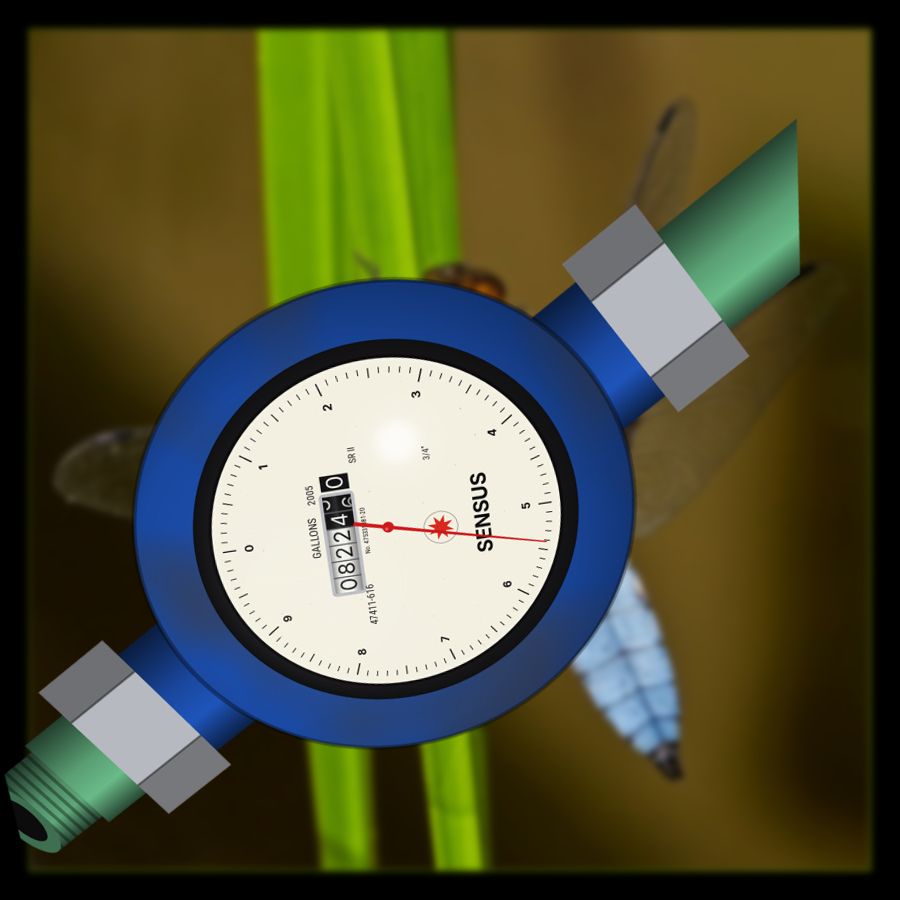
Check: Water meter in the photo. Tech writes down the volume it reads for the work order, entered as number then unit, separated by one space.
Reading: 822455.4 gal
